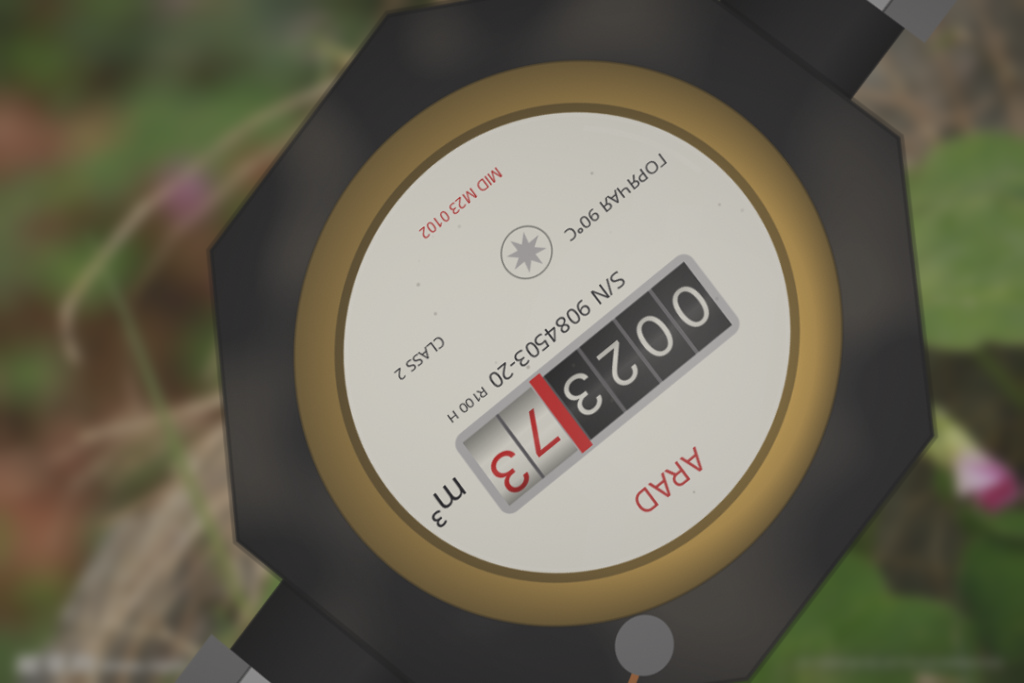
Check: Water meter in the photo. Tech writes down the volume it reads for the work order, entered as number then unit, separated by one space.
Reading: 23.73 m³
